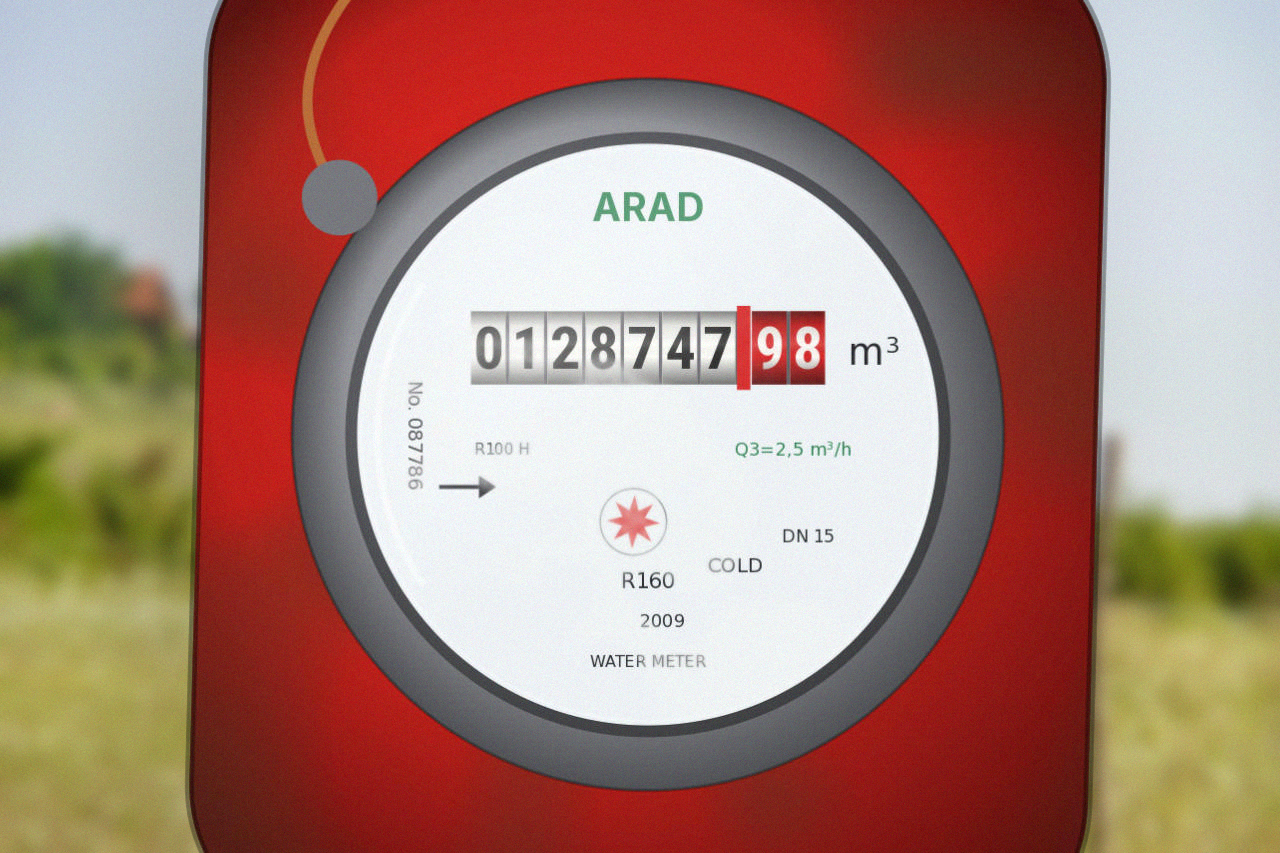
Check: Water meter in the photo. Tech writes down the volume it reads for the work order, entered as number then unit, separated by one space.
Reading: 128747.98 m³
